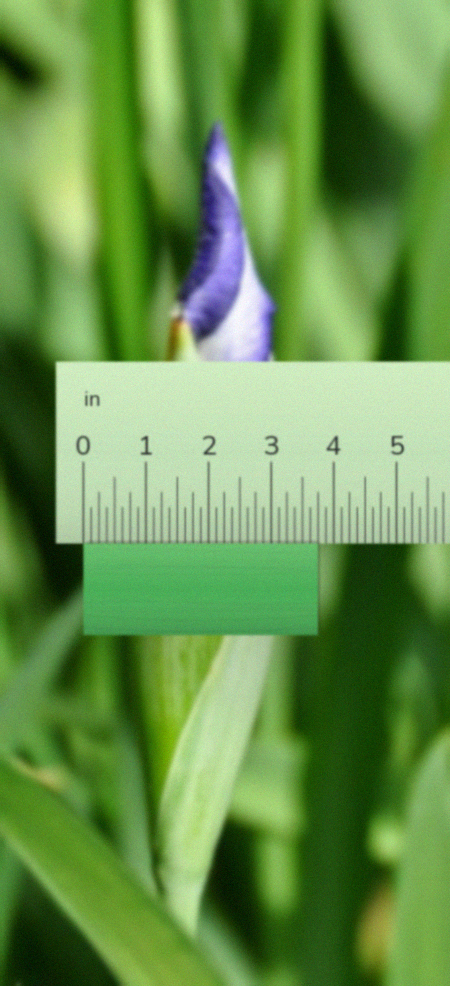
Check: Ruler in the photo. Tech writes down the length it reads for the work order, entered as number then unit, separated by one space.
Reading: 3.75 in
